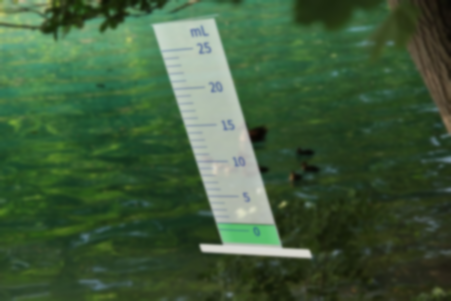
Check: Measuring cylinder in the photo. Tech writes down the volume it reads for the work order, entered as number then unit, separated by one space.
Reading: 1 mL
